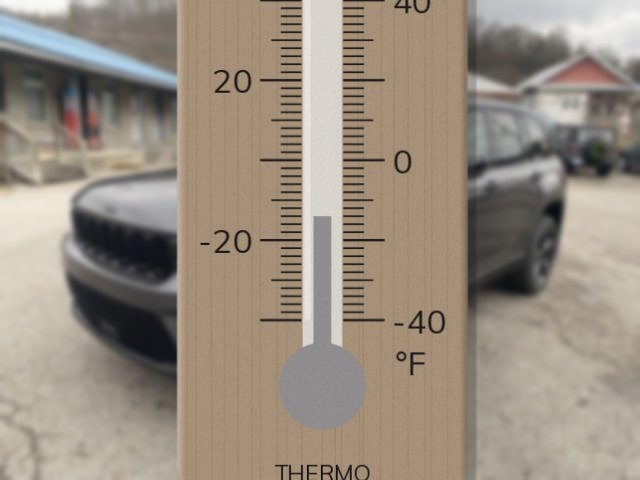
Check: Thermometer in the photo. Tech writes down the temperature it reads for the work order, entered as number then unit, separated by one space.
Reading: -14 °F
